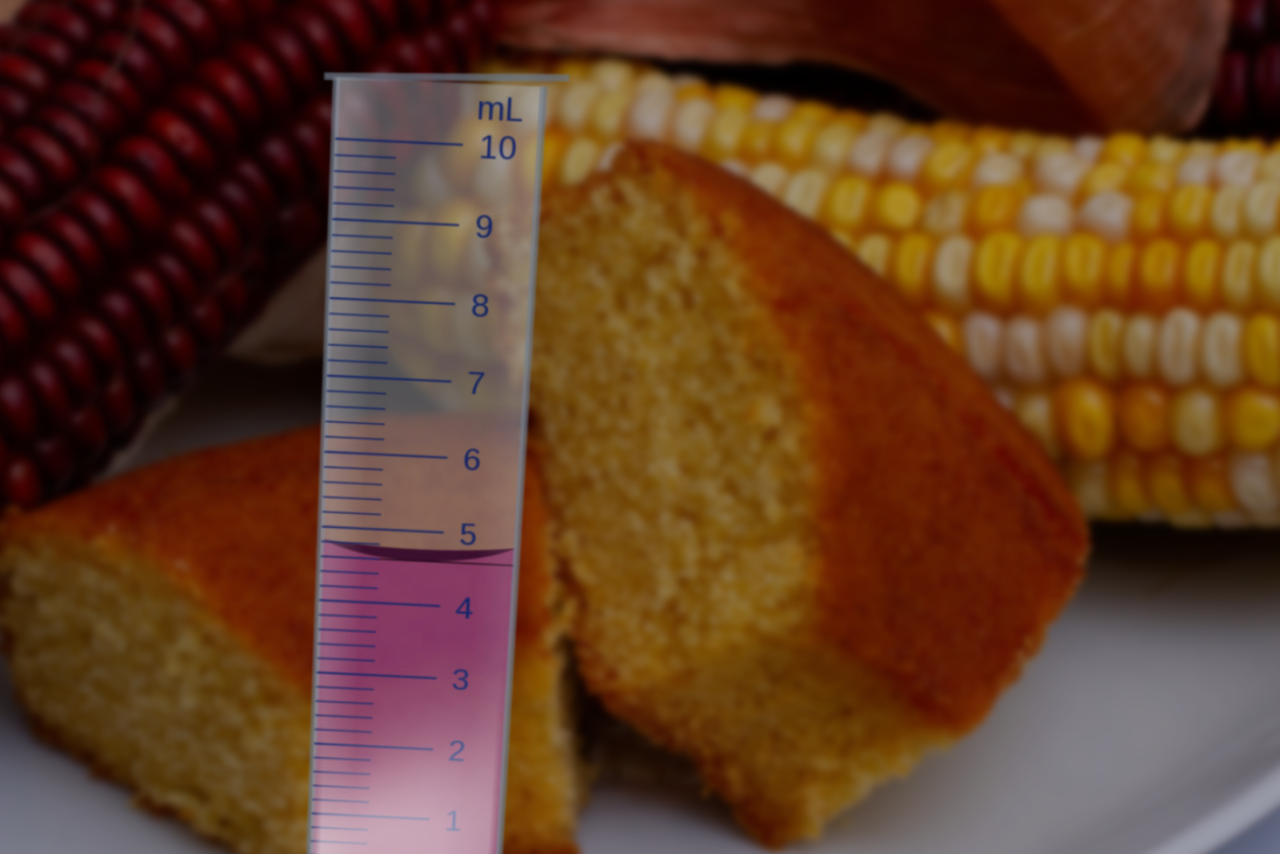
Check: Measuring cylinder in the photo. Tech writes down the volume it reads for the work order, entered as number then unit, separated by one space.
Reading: 4.6 mL
